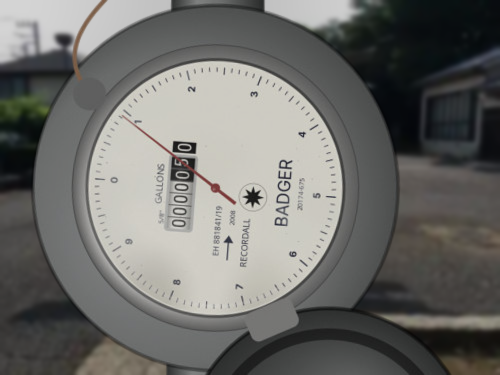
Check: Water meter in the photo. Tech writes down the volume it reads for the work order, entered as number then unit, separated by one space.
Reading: 50.9 gal
